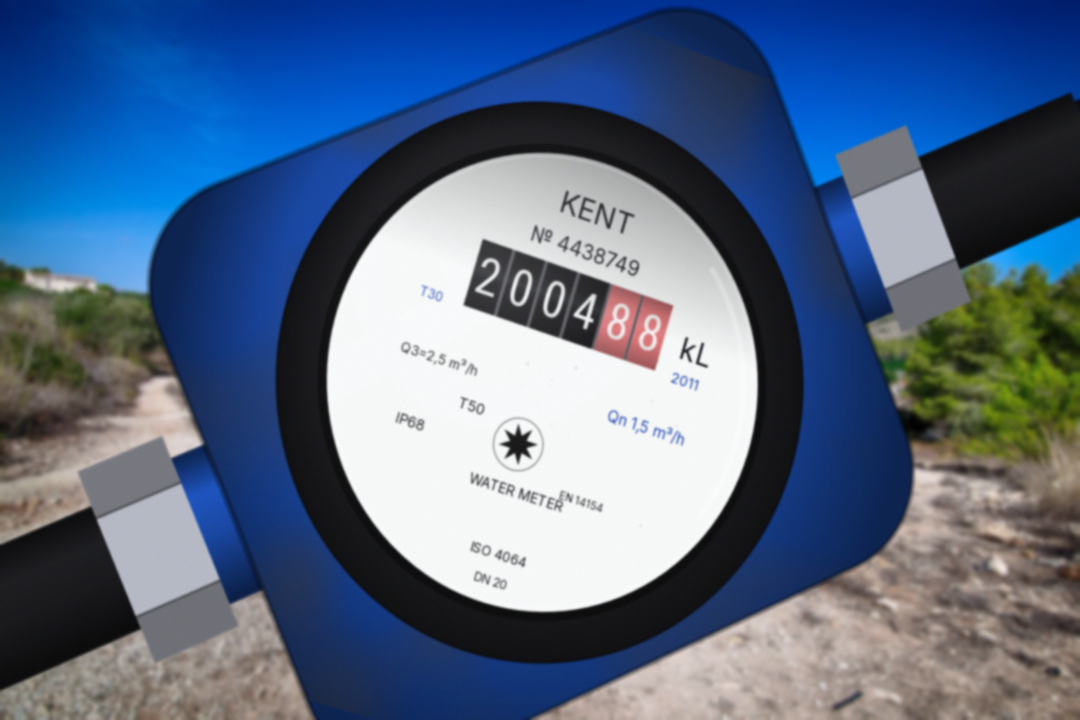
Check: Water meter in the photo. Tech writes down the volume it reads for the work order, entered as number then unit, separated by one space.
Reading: 2004.88 kL
